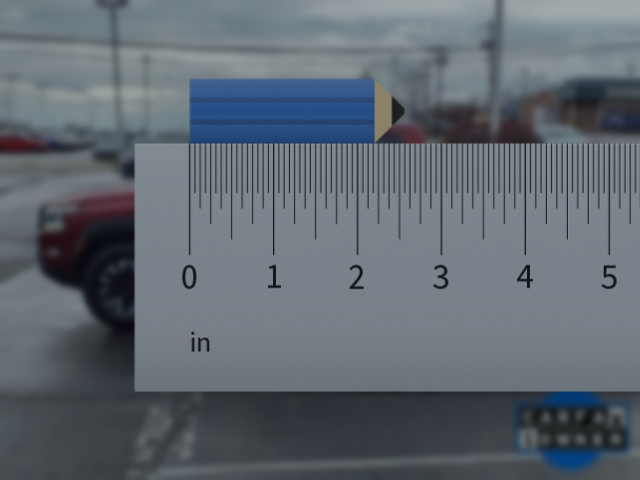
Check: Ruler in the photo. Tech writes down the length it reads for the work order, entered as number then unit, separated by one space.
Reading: 2.5625 in
